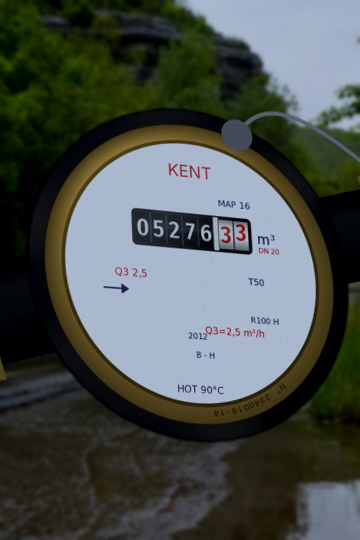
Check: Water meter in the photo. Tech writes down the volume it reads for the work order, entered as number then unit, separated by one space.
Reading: 5276.33 m³
